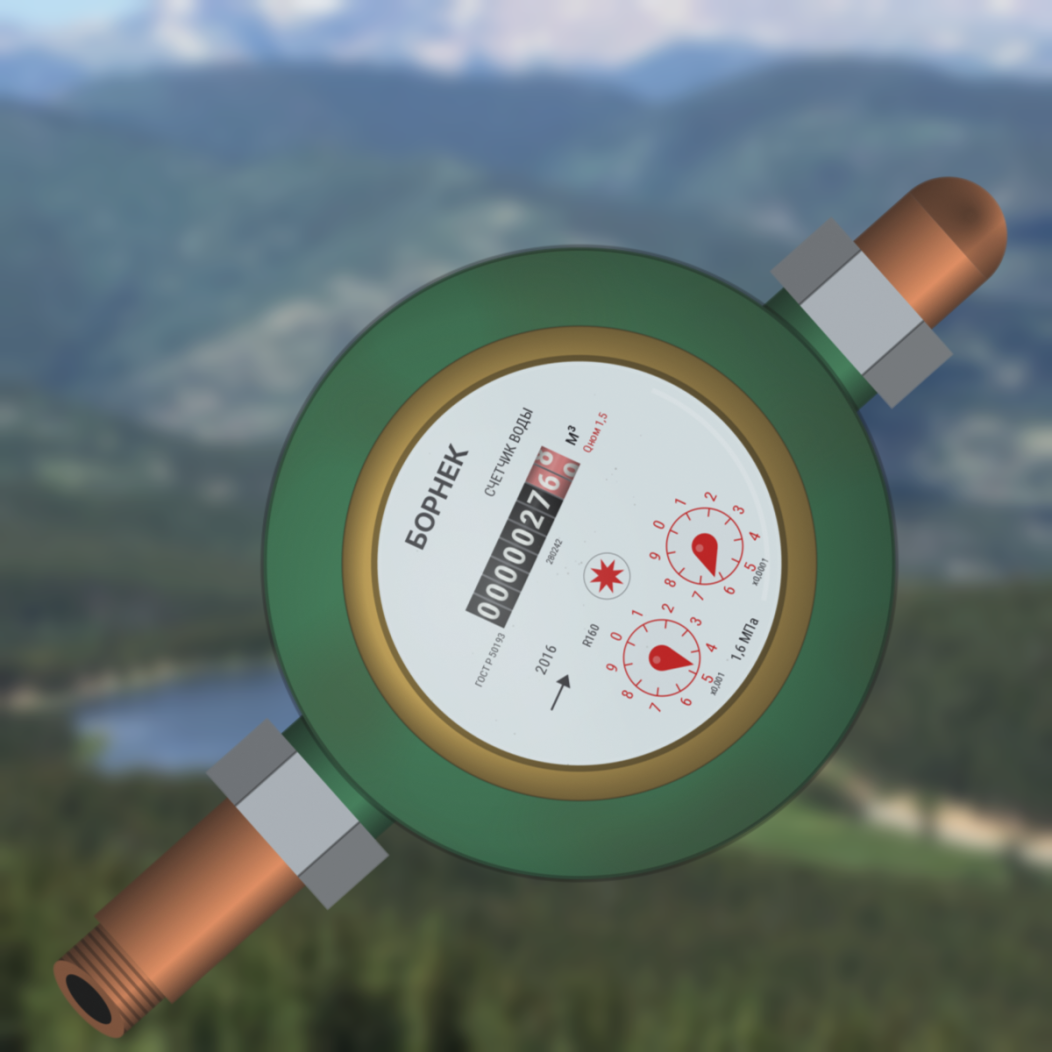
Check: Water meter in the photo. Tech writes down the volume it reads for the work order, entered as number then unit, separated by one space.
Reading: 27.6846 m³
